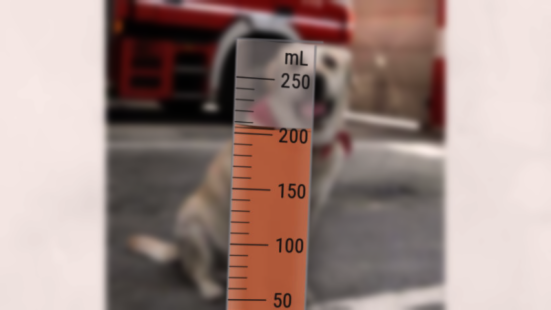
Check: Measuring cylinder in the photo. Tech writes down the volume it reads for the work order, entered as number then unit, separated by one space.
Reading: 205 mL
